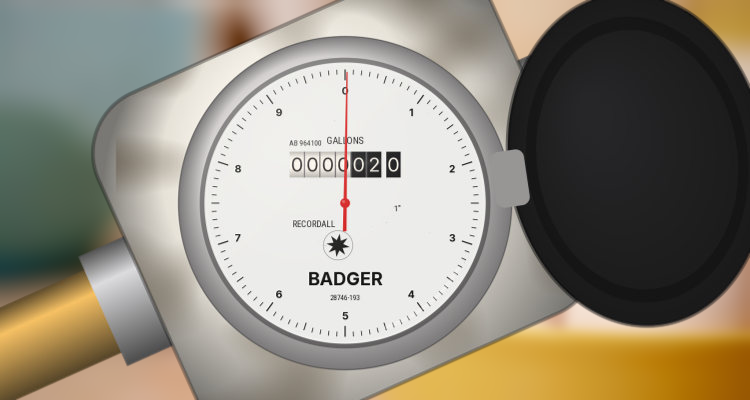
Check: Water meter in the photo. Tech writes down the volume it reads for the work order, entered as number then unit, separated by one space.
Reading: 20.0 gal
